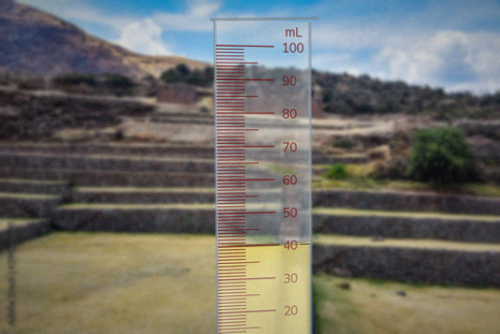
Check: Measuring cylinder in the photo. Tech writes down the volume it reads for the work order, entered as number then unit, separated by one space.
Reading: 40 mL
